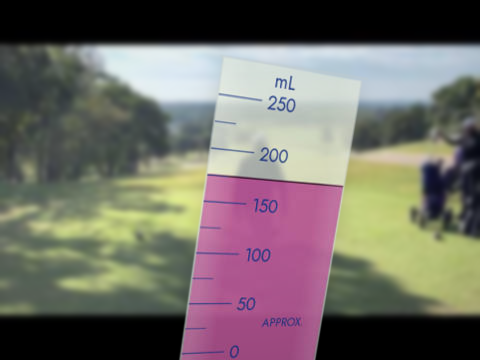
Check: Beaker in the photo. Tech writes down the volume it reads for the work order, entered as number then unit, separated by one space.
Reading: 175 mL
